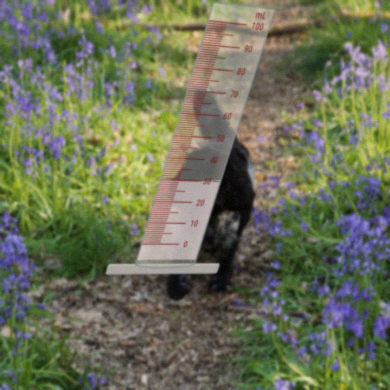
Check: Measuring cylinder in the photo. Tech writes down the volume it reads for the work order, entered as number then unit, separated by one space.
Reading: 30 mL
